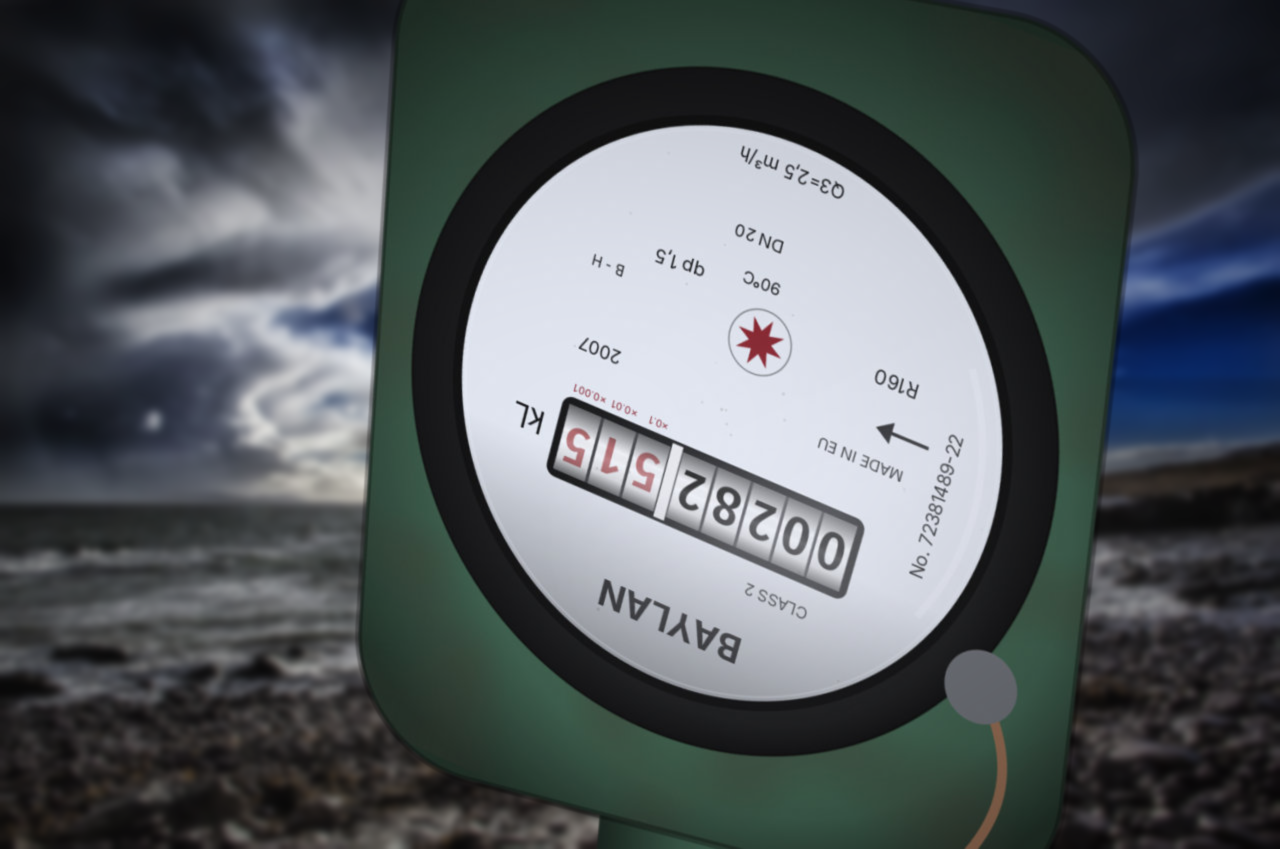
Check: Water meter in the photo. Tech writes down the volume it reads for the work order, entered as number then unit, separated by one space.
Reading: 282.515 kL
